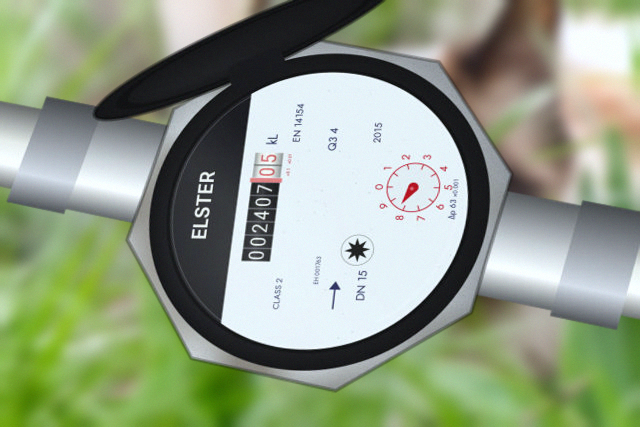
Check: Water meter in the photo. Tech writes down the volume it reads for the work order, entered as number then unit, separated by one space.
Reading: 2407.058 kL
